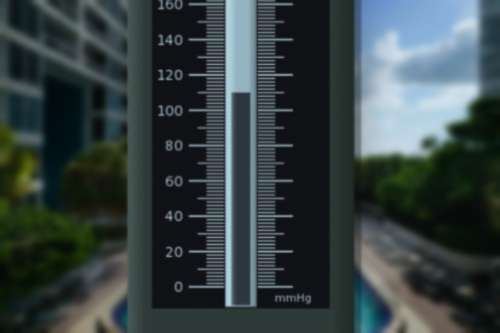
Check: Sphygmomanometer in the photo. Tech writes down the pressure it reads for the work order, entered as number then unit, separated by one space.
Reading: 110 mmHg
